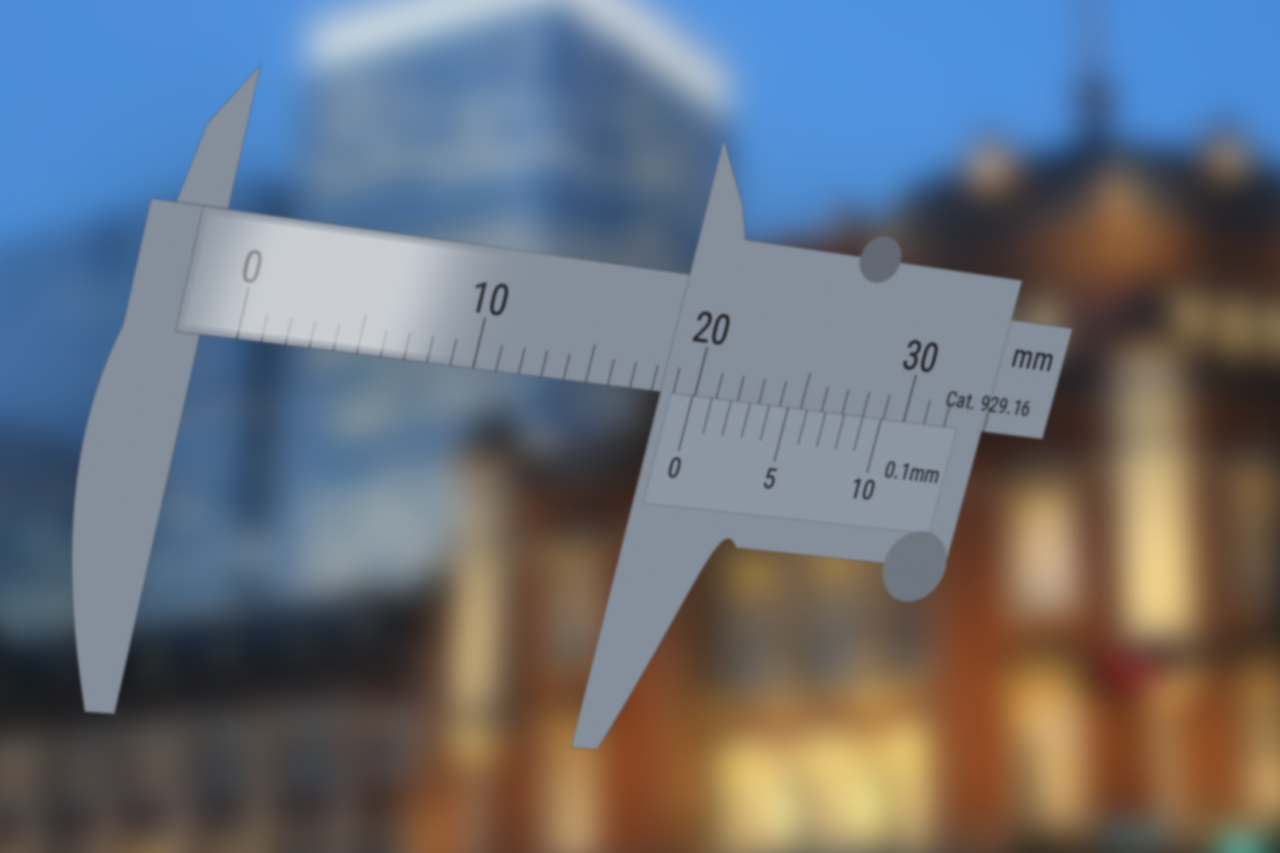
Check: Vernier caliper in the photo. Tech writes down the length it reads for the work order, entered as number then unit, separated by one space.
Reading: 19.9 mm
